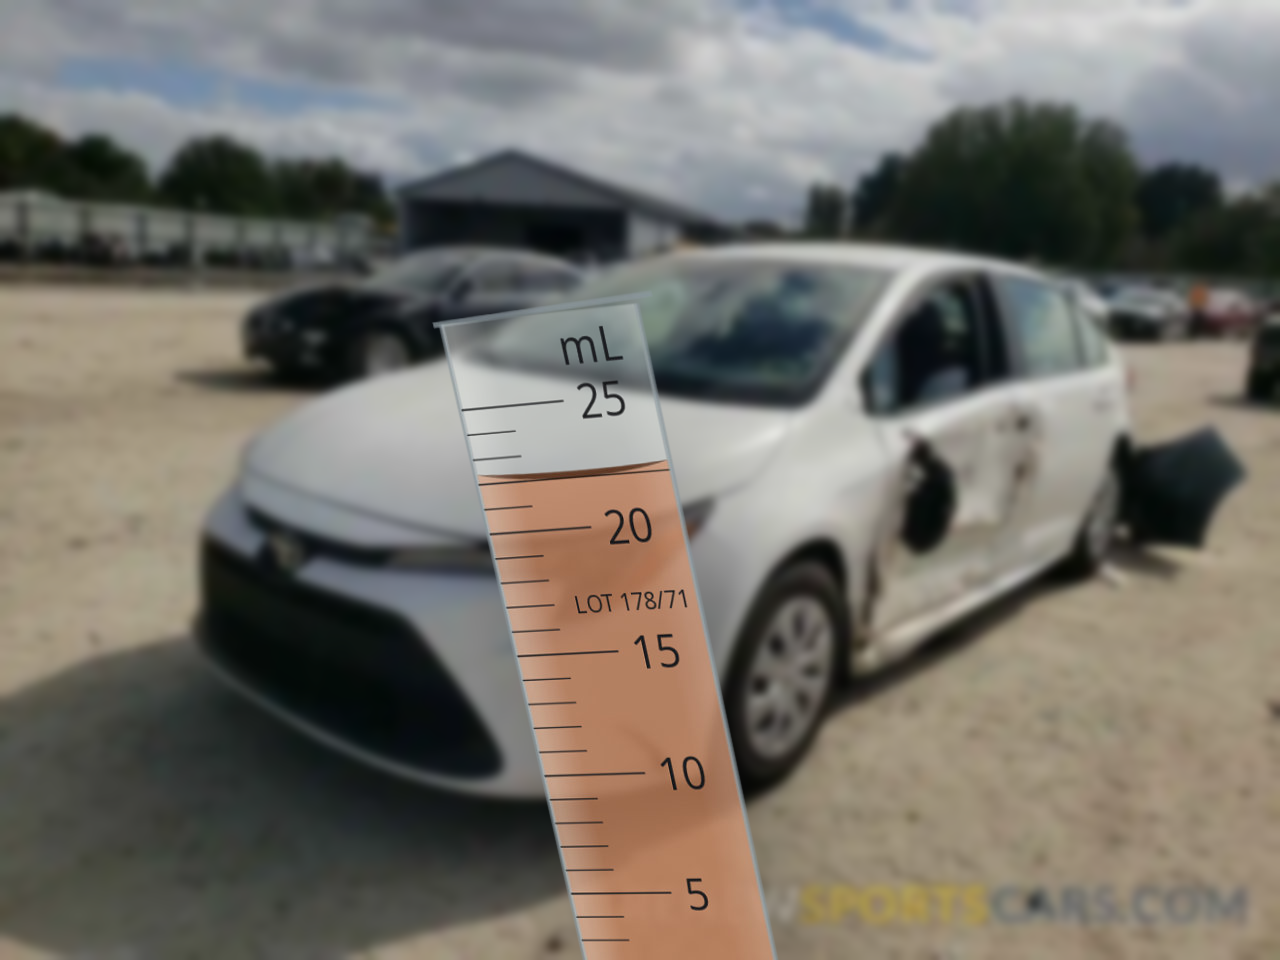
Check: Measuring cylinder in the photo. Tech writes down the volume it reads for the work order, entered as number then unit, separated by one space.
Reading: 22 mL
